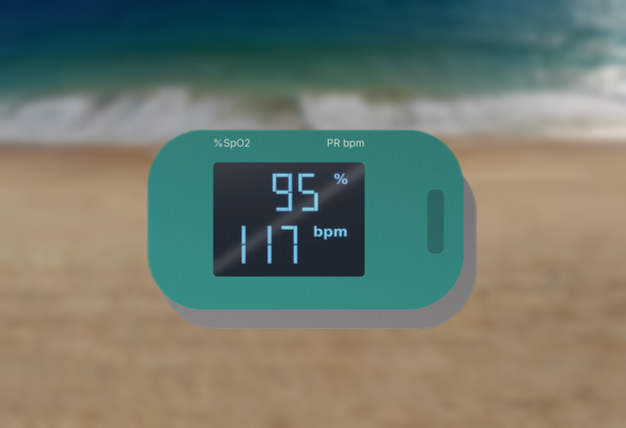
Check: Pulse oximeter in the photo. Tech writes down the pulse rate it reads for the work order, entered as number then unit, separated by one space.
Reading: 117 bpm
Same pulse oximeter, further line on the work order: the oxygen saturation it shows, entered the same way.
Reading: 95 %
